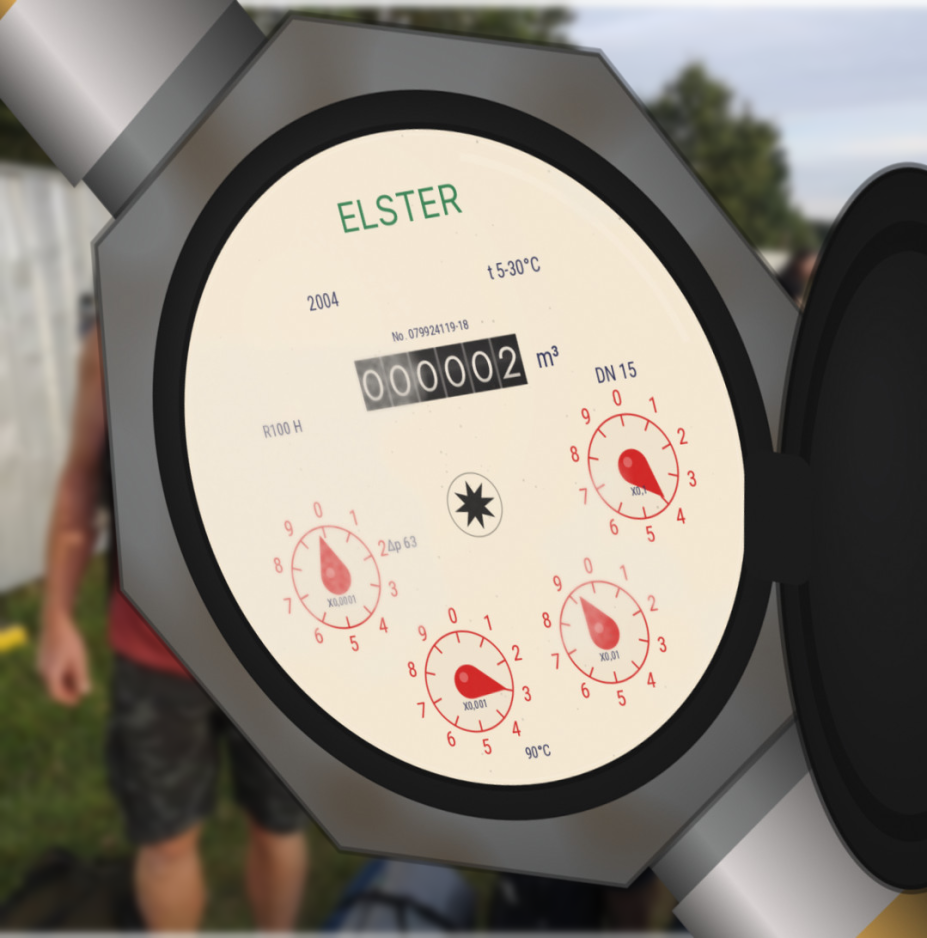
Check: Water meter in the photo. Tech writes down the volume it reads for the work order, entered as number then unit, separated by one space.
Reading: 2.3929 m³
